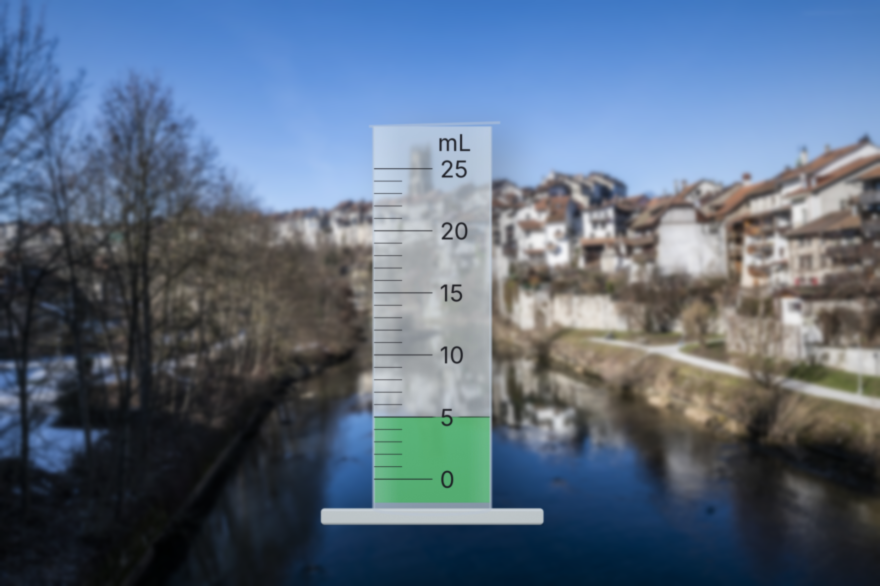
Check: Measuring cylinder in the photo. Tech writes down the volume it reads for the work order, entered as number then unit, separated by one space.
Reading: 5 mL
